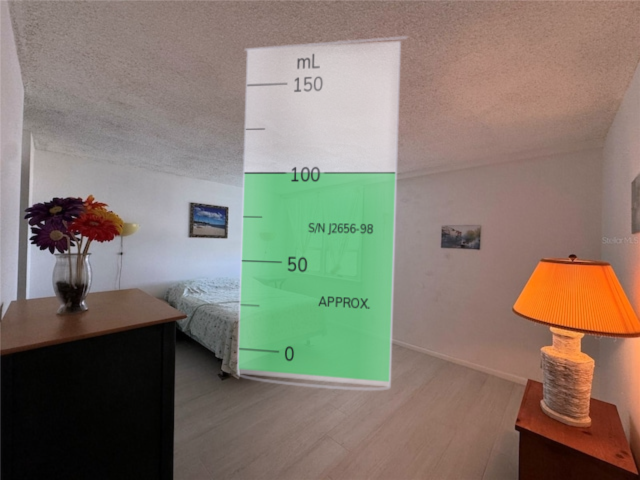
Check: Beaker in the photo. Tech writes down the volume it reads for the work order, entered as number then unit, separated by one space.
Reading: 100 mL
